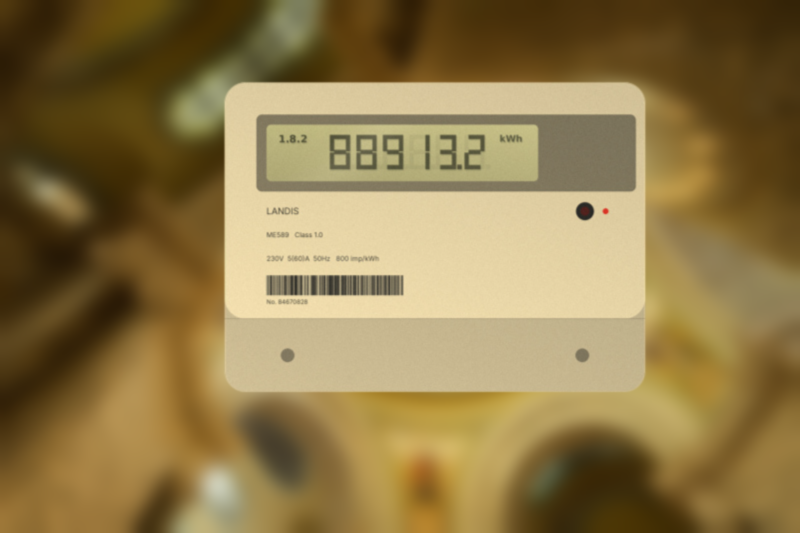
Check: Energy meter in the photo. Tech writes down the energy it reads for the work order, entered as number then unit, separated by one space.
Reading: 88913.2 kWh
